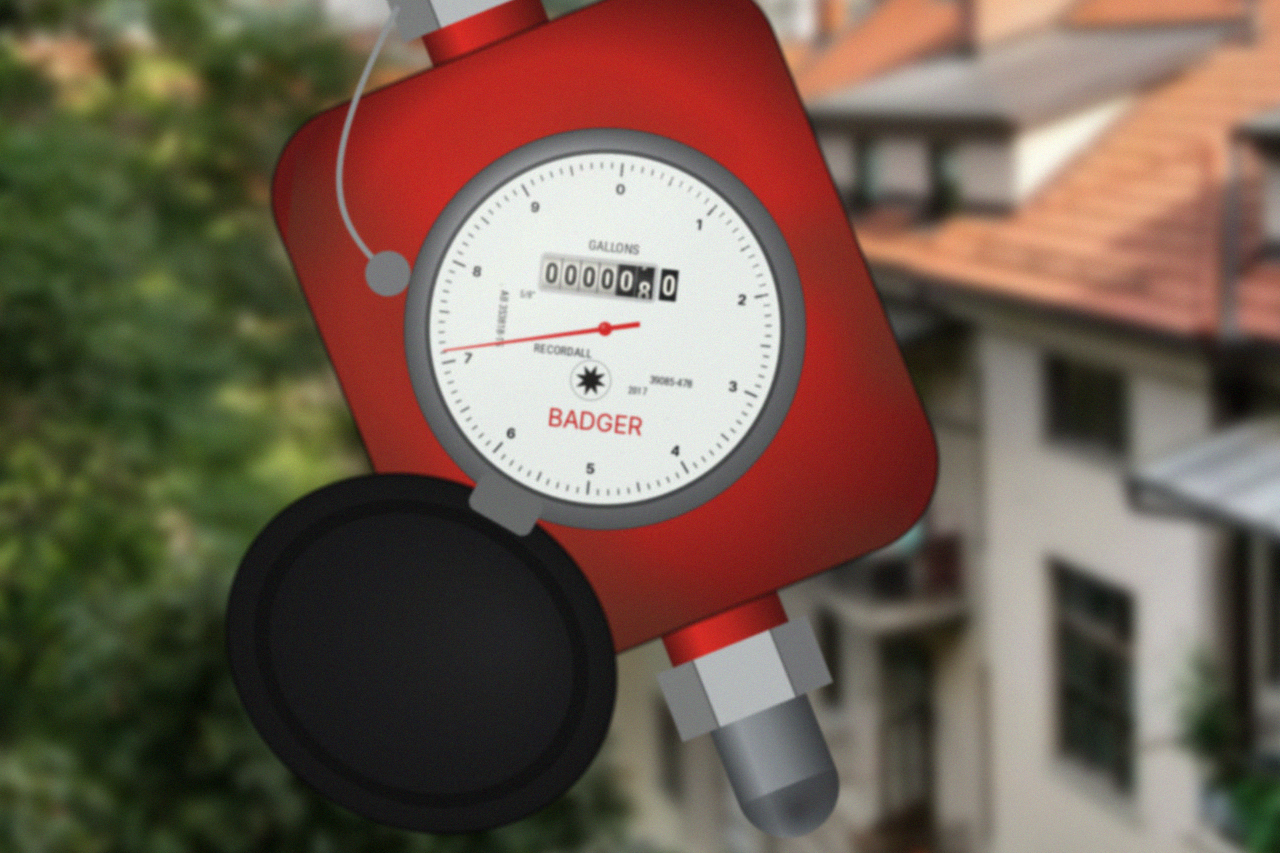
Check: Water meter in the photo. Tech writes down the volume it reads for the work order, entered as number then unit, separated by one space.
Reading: 77.1 gal
